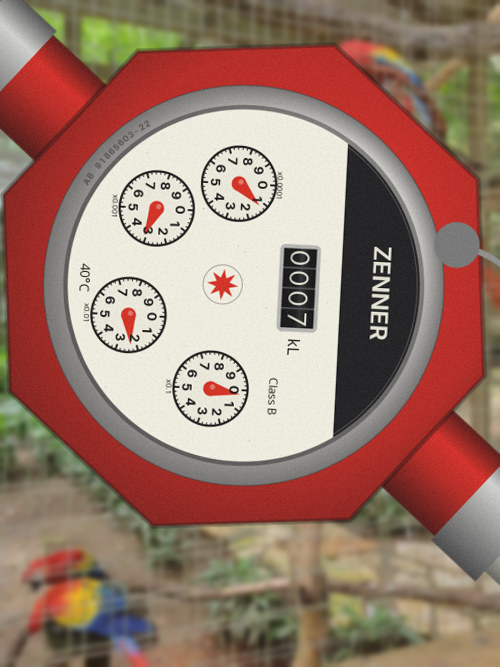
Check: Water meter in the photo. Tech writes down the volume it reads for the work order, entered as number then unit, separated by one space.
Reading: 7.0231 kL
